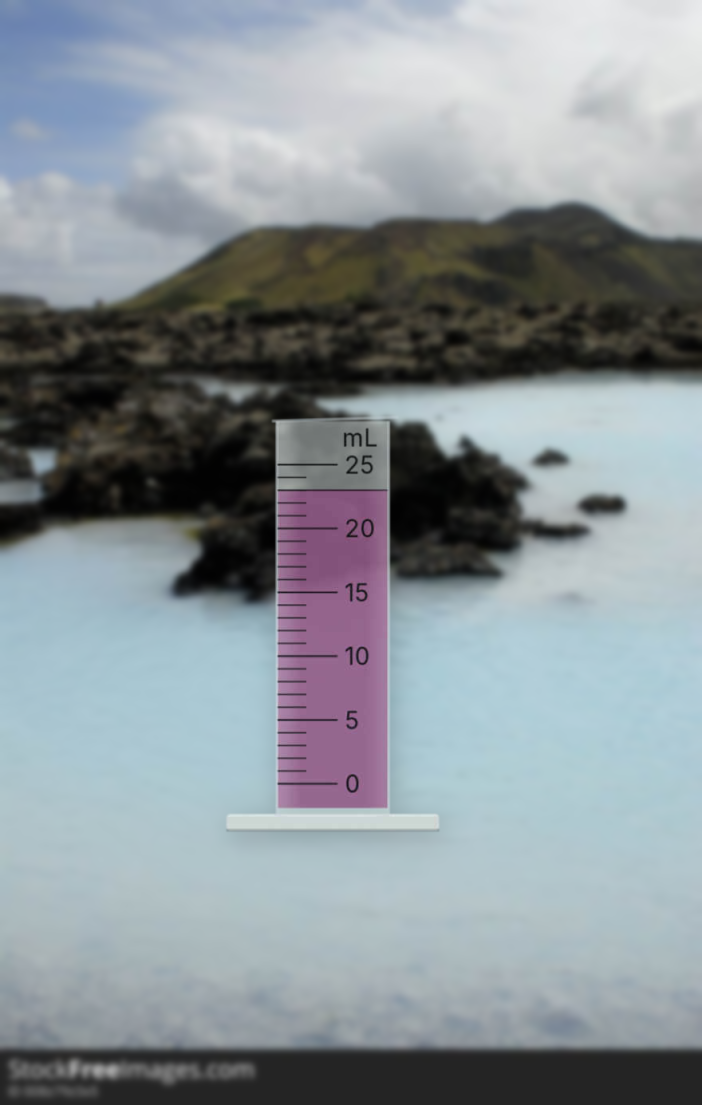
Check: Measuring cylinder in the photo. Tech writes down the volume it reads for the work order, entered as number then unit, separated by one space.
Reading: 23 mL
